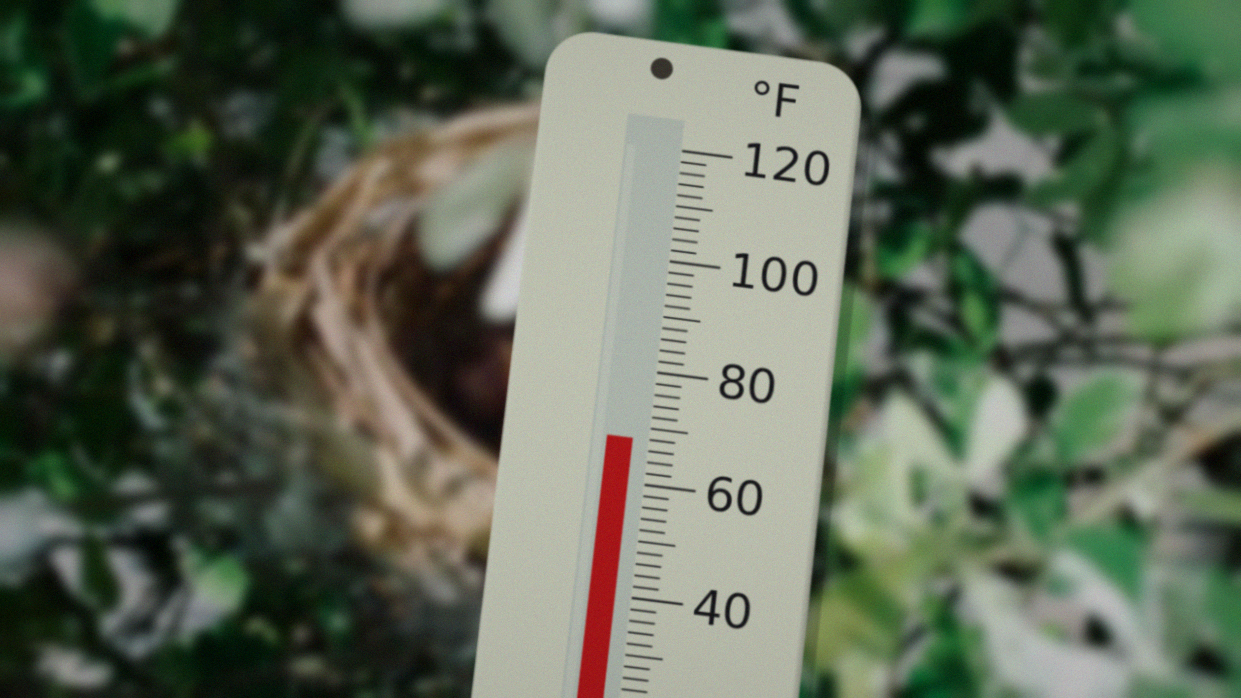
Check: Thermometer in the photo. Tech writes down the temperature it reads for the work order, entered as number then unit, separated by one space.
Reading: 68 °F
